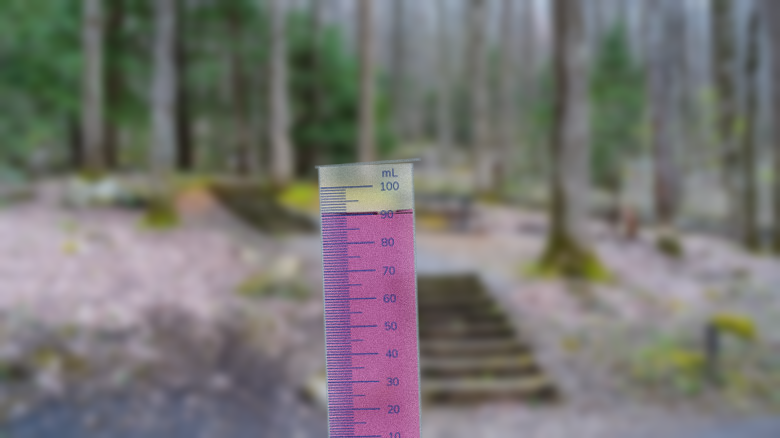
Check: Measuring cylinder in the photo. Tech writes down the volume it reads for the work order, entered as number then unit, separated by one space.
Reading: 90 mL
